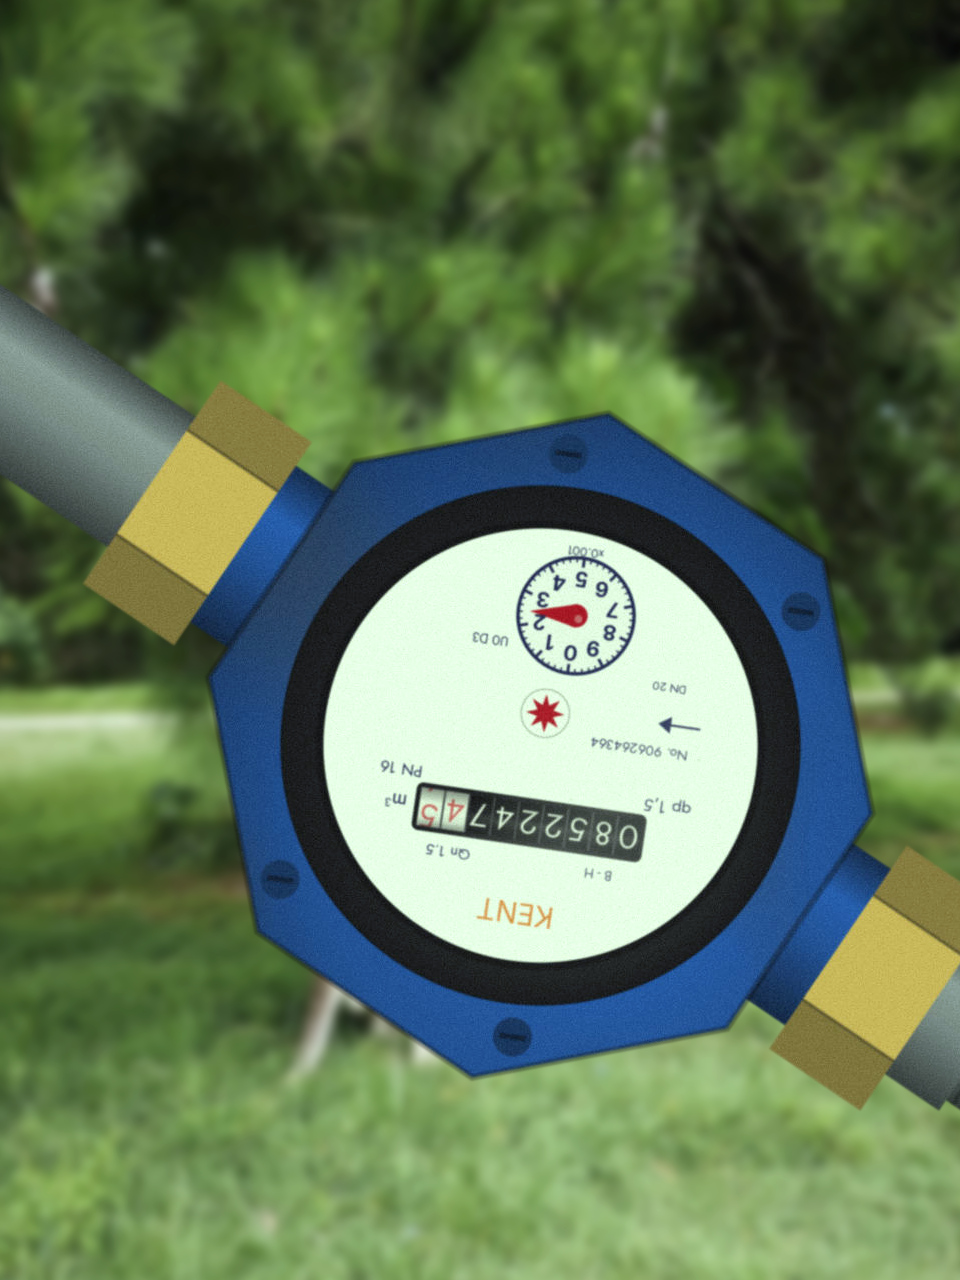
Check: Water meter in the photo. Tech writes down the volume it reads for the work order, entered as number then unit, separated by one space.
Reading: 852247.452 m³
